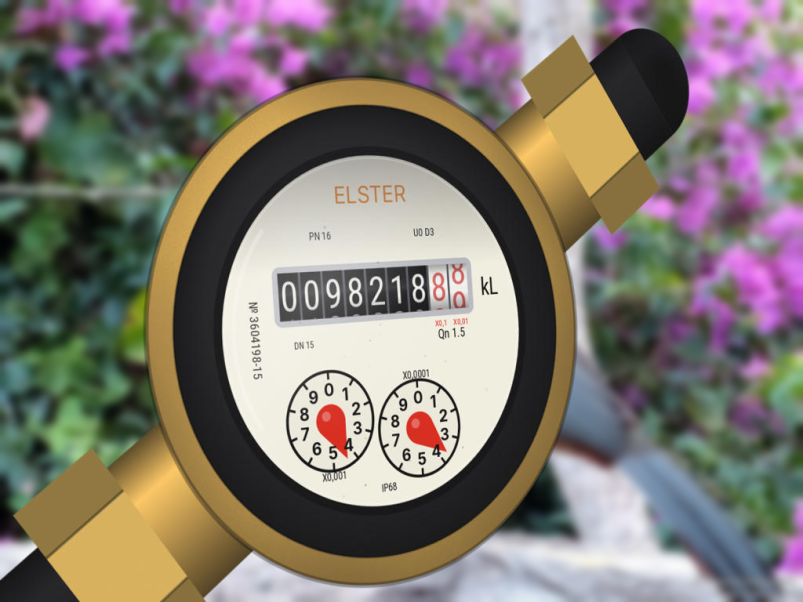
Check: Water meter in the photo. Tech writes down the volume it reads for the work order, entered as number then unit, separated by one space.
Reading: 98218.8843 kL
